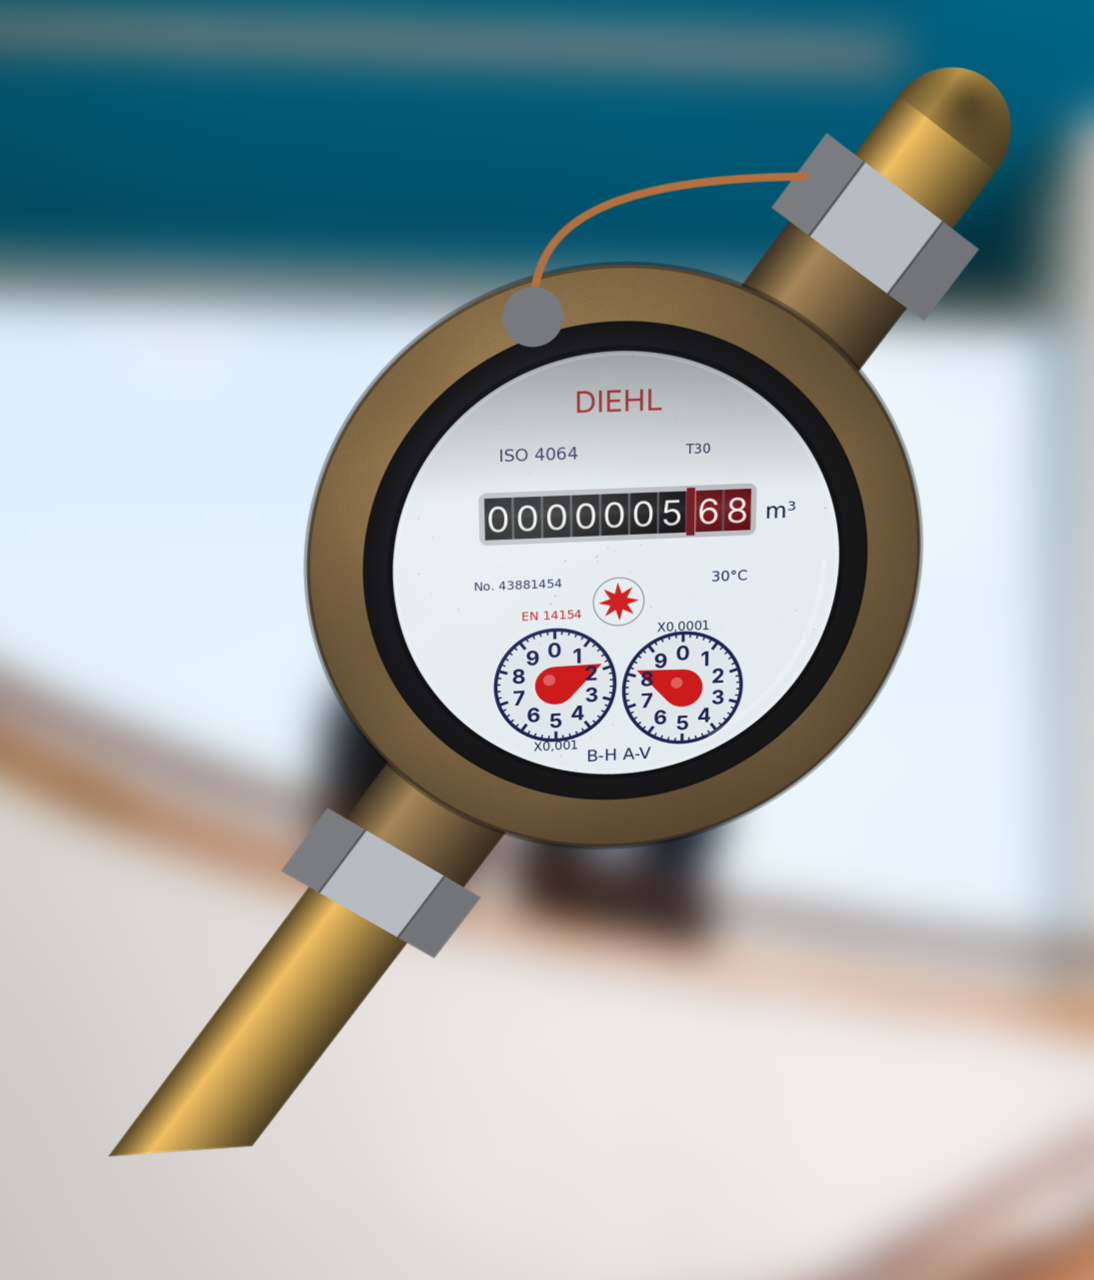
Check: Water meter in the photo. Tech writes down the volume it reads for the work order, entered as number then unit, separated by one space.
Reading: 5.6818 m³
